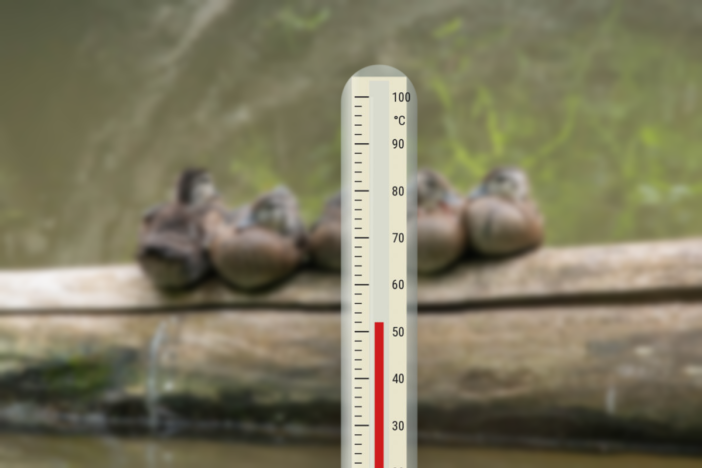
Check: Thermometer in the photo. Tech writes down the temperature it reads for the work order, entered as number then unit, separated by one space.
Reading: 52 °C
